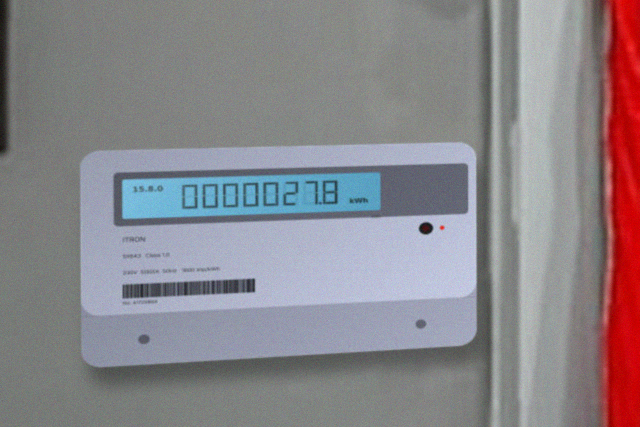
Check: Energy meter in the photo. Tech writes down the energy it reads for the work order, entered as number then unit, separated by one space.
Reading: 27.8 kWh
